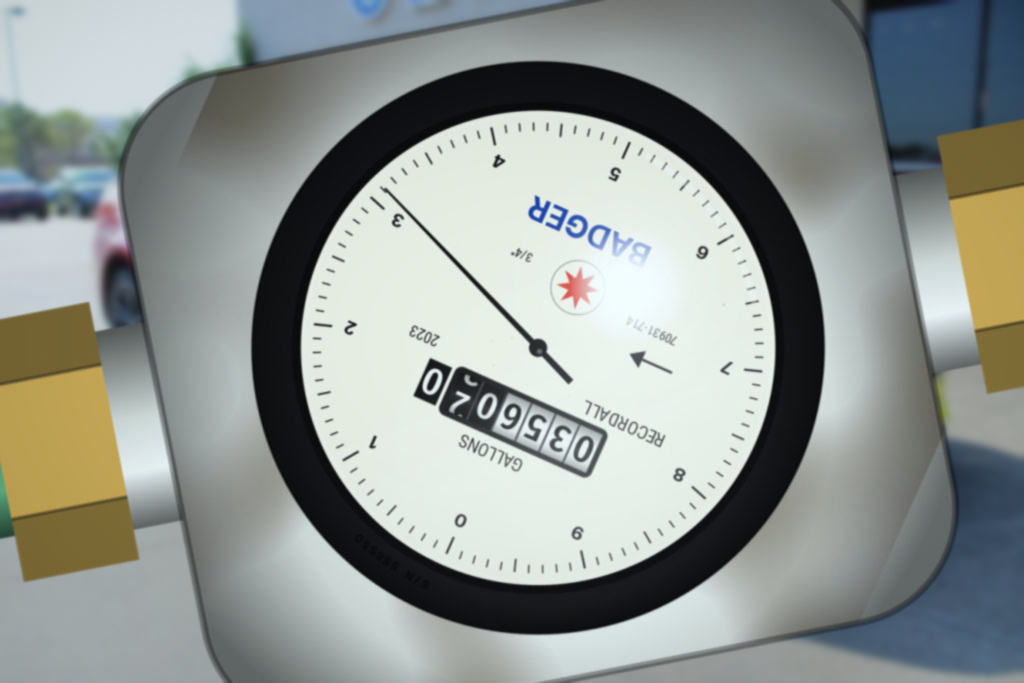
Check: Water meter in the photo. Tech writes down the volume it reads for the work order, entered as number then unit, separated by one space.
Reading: 356023.1 gal
